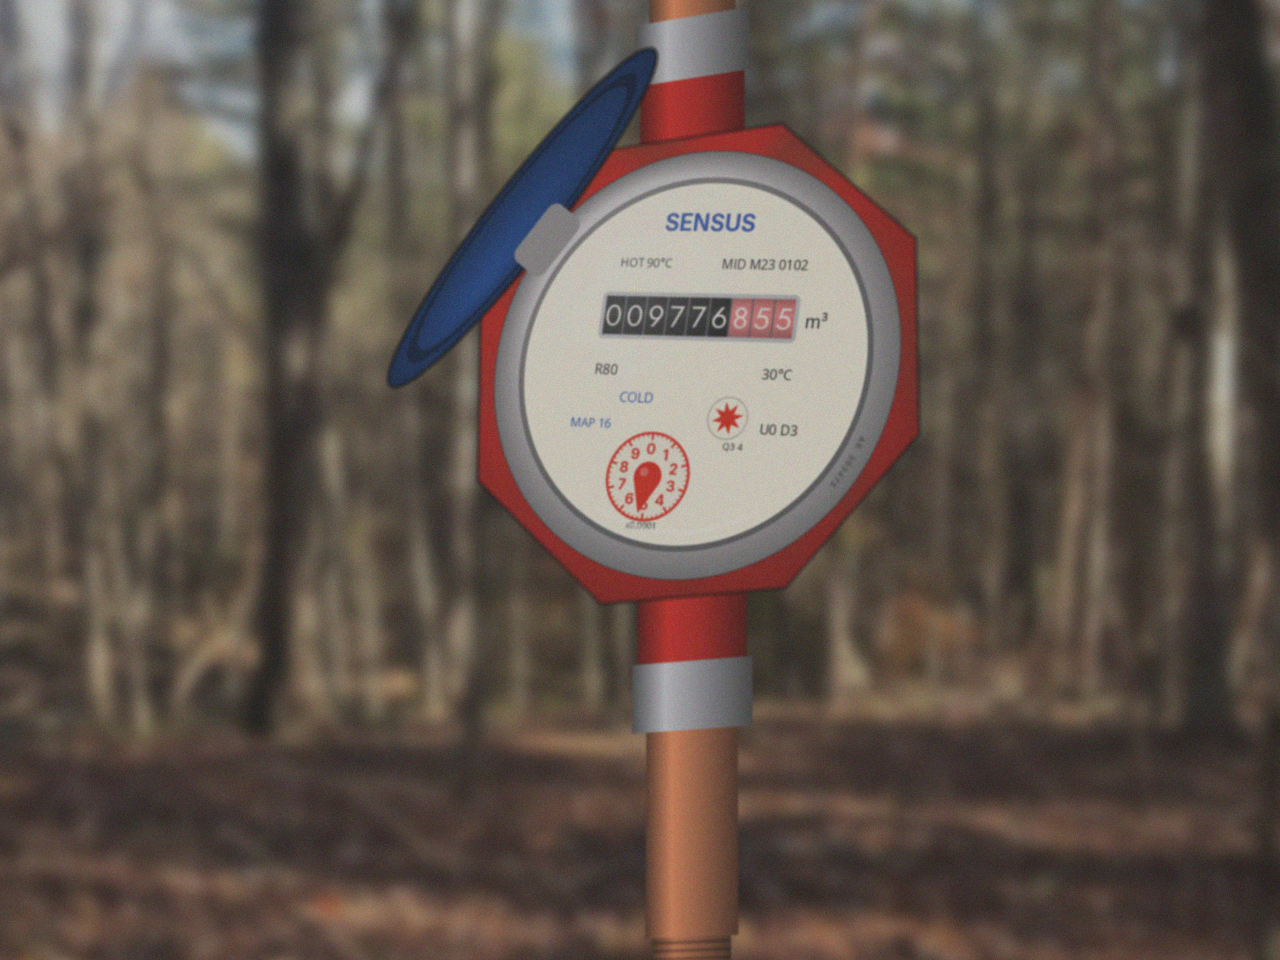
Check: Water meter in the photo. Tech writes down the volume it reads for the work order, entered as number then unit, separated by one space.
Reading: 9776.8555 m³
